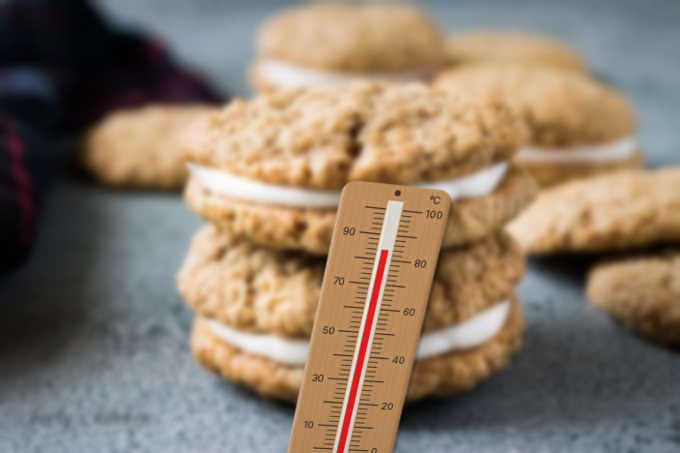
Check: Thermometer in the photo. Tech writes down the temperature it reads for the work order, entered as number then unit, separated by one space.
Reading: 84 °C
